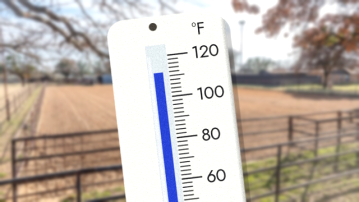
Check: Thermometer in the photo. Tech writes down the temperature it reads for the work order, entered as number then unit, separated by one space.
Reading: 112 °F
